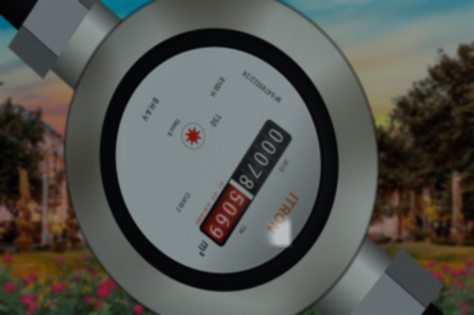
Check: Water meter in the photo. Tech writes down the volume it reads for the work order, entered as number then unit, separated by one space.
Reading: 78.5069 m³
